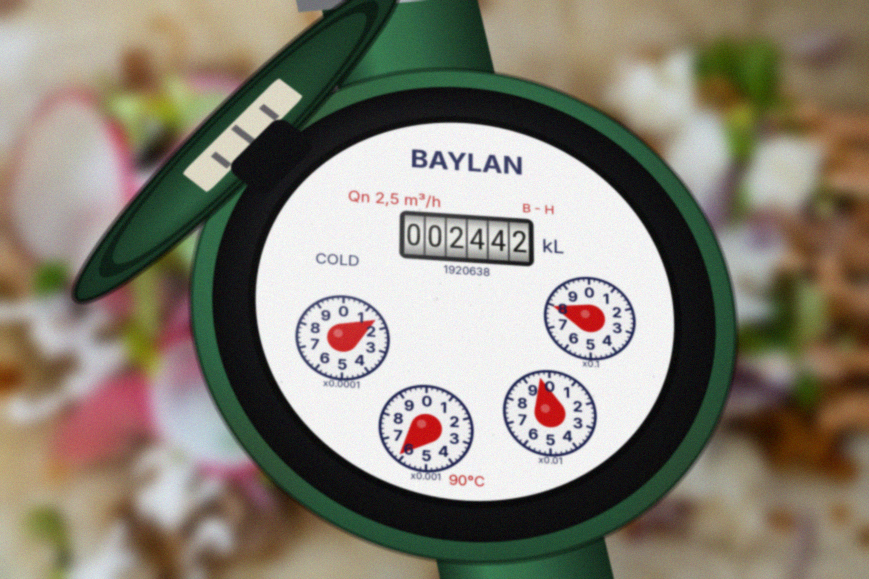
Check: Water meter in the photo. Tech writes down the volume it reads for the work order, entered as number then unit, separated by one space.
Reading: 2442.7961 kL
